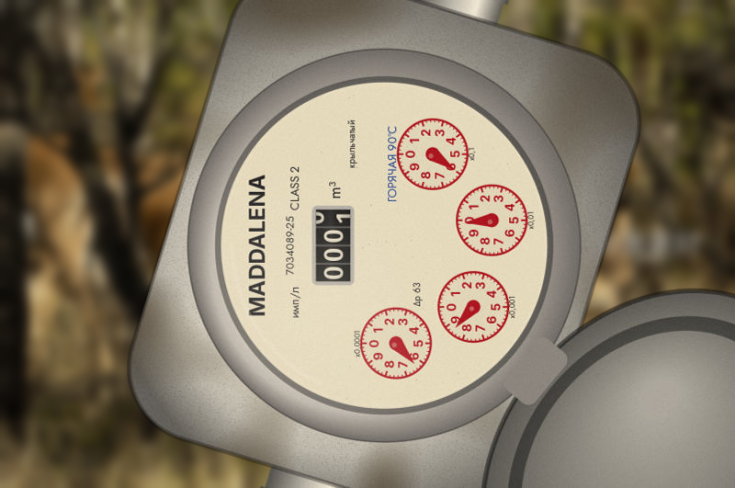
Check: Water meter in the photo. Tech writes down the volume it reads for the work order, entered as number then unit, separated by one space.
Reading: 0.5986 m³
